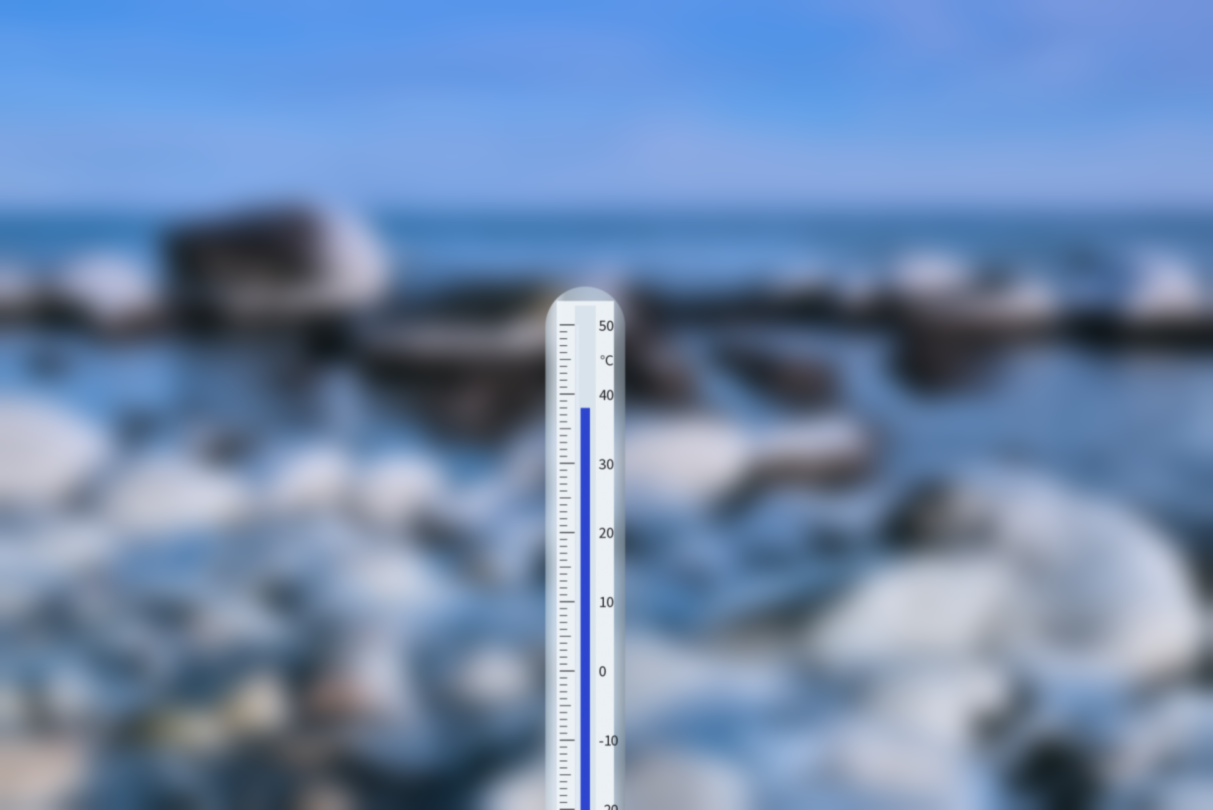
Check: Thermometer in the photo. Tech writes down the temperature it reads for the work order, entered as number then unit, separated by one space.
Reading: 38 °C
